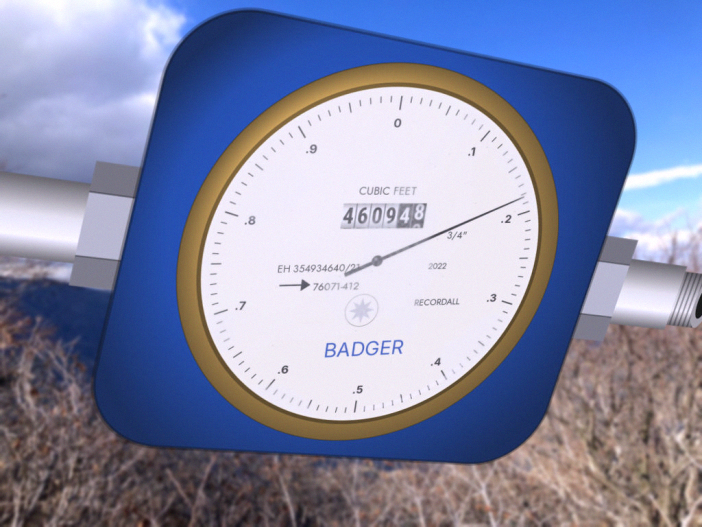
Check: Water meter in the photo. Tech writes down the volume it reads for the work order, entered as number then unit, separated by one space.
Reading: 460948.18 ft³
